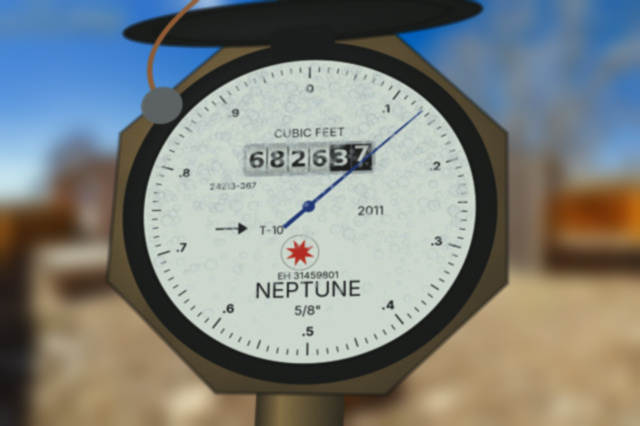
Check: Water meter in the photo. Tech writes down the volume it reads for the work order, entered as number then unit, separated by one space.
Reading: 682637.13 ft³
